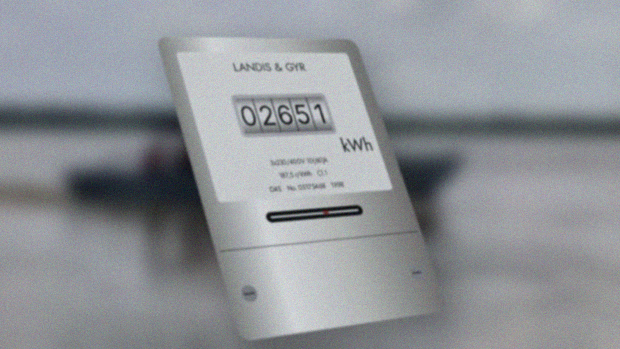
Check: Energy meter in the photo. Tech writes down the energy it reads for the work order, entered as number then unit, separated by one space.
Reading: 2651 kWh
